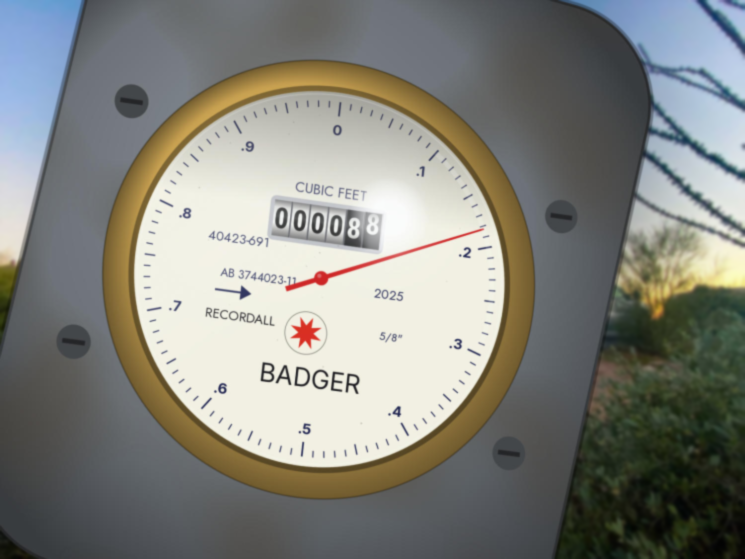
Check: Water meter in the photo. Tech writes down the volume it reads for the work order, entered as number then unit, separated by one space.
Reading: 88.18 ft³
